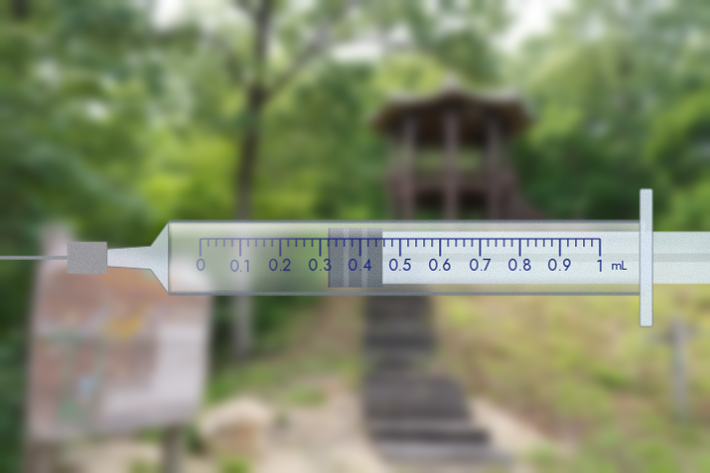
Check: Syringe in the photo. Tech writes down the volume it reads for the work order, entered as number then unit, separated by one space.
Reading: 0.32 mL
